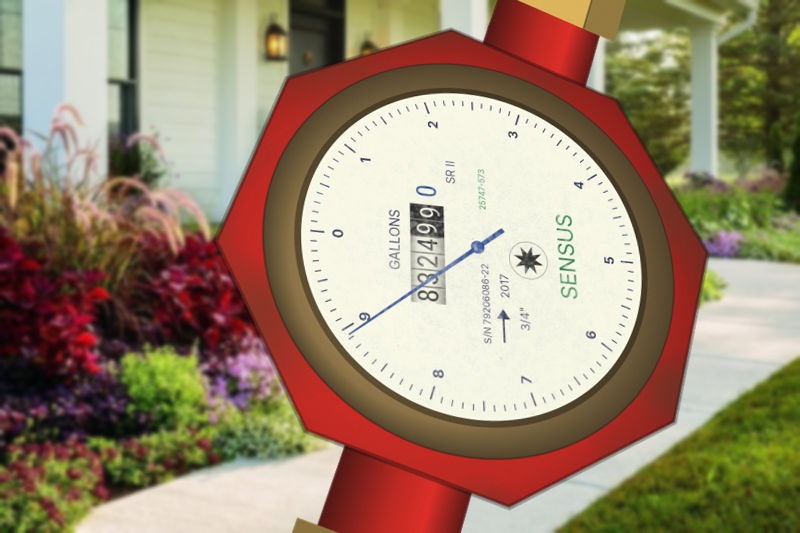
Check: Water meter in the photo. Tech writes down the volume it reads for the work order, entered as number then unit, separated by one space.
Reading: 8324988.9 gal
